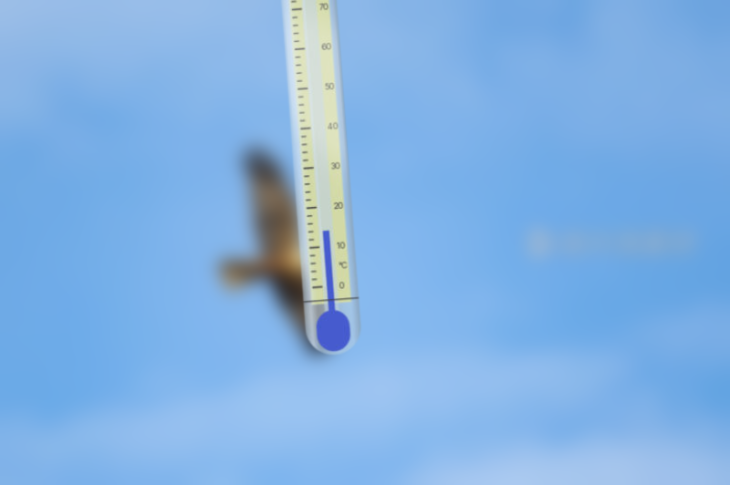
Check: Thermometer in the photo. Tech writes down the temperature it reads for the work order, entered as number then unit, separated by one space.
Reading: 14 °C
